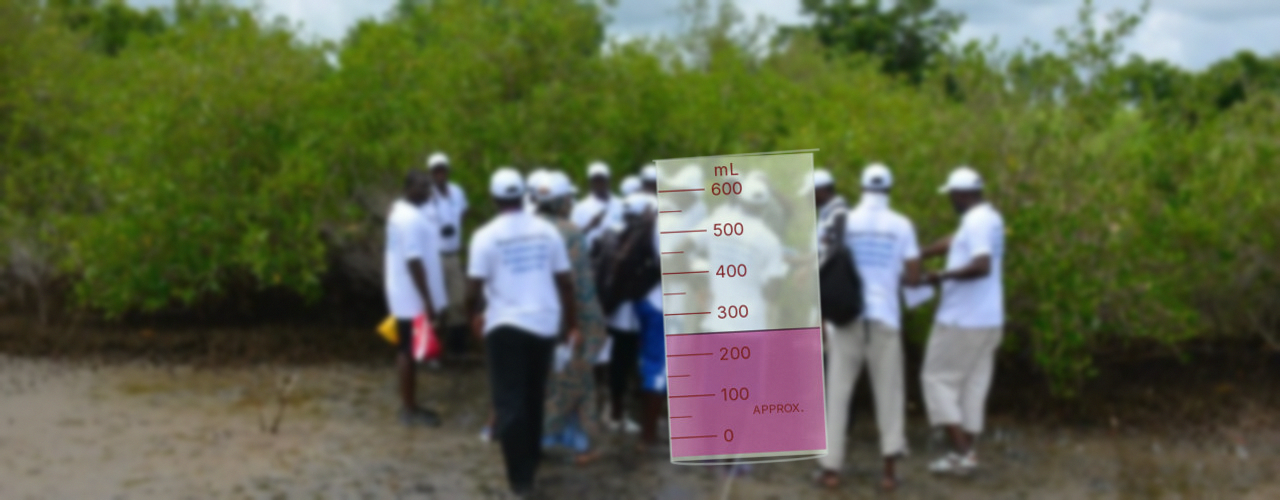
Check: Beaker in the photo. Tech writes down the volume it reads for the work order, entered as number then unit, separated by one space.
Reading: 250 mL
